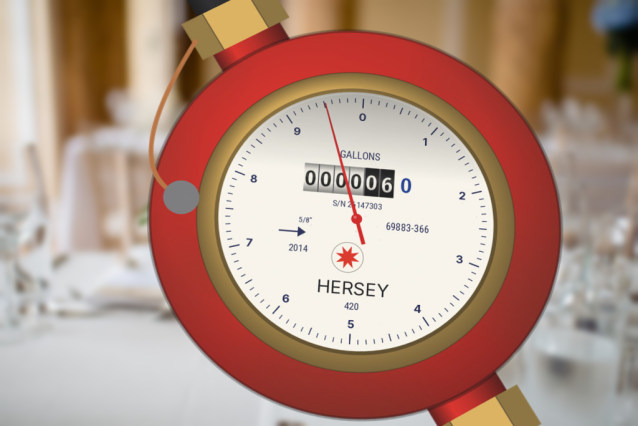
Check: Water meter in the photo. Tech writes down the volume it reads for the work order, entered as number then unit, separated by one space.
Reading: 59.5 gal
